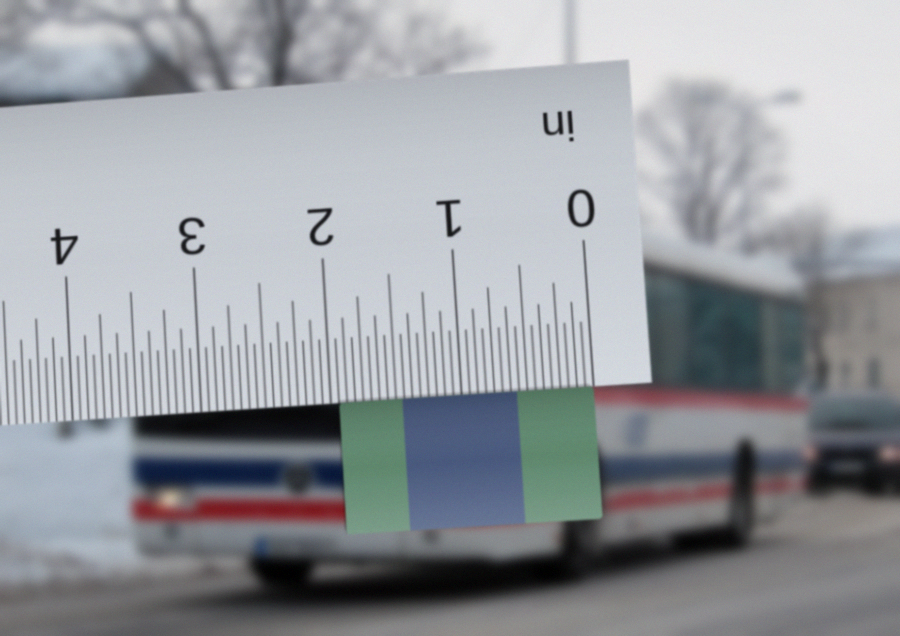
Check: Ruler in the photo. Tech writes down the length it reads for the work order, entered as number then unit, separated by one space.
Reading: 1.9375 in
